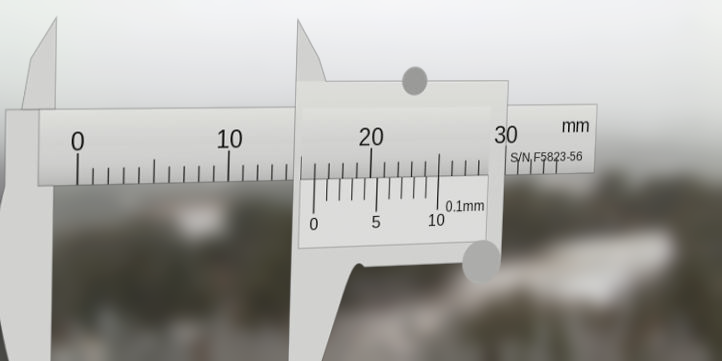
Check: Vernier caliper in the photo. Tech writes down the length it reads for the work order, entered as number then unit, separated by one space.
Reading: 16.0 mm
